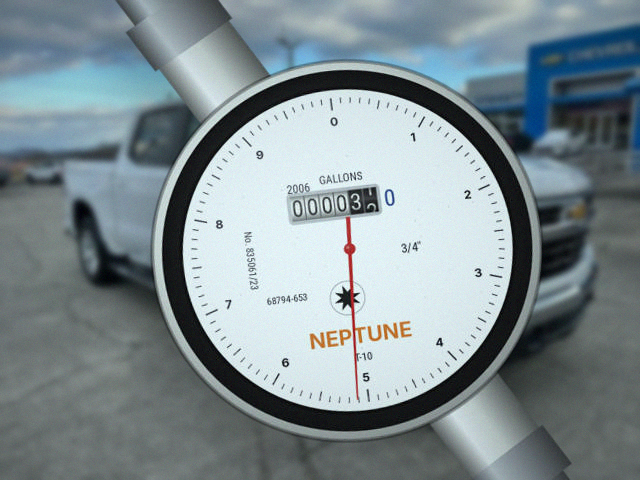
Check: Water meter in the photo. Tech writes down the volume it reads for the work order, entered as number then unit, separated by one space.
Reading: 315.1 gal
